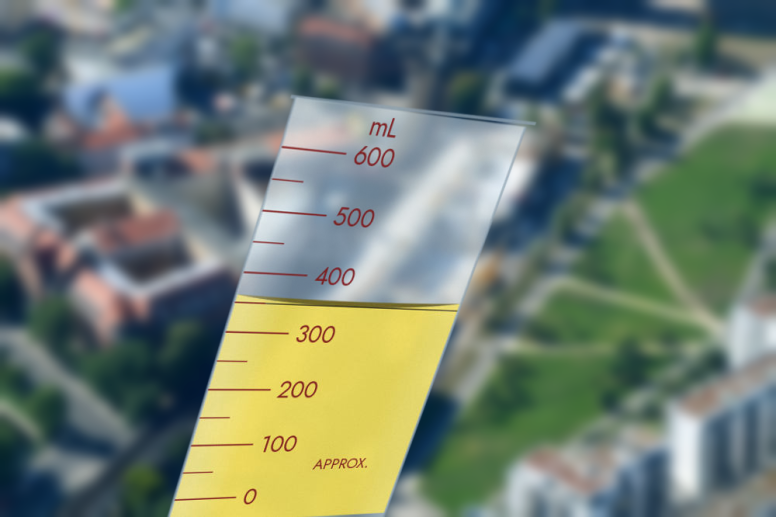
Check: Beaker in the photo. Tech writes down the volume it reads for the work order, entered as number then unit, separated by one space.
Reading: 350 mL
